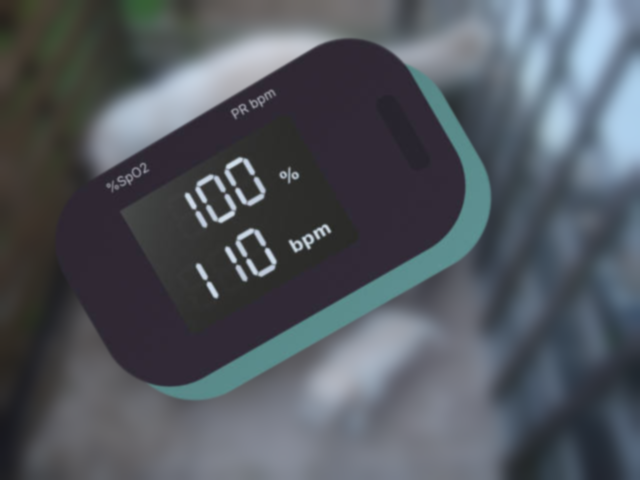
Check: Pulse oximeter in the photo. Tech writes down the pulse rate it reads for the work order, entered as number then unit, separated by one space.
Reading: 110 bpm
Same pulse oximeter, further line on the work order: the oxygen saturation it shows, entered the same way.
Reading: 100 %
